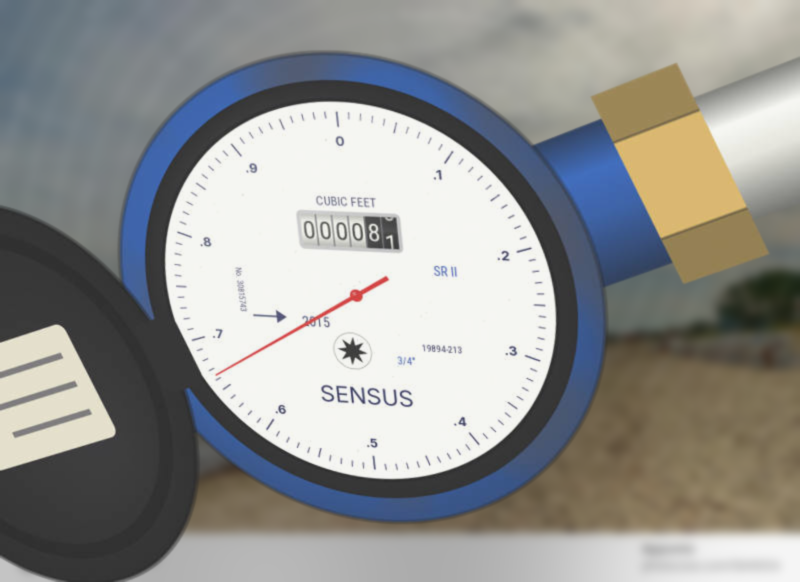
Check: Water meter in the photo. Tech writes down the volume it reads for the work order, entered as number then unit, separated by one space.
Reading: 80.66 ft³
